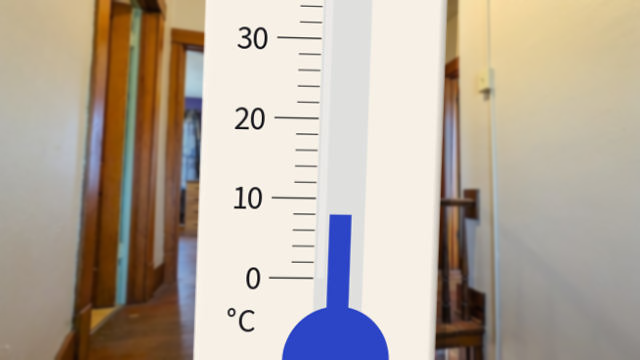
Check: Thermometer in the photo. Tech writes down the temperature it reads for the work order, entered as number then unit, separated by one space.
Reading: 8 °C
